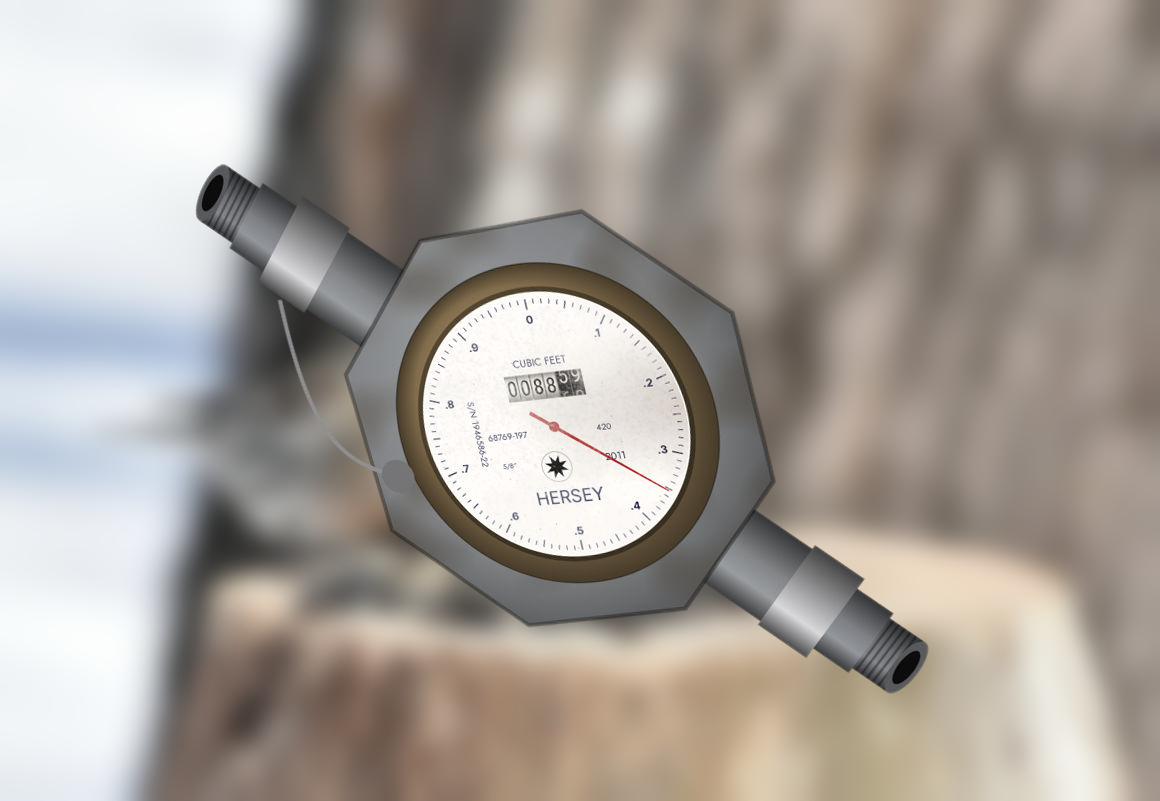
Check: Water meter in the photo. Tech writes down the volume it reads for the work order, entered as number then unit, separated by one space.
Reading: 8859.35 ft³
